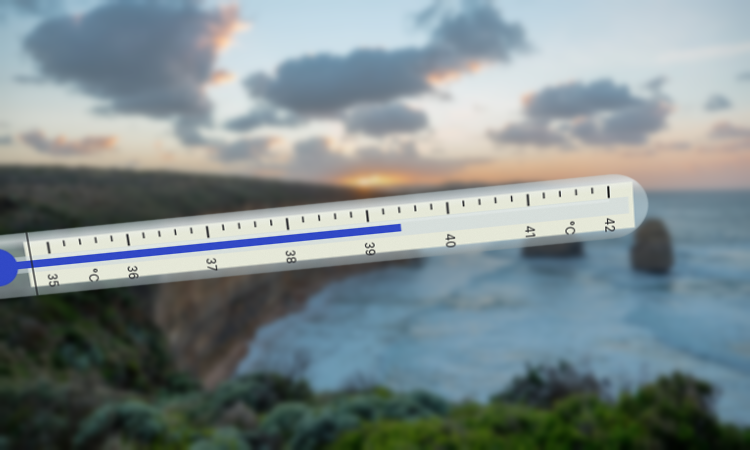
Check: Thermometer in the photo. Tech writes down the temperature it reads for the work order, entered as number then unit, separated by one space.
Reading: 39.4 °C
